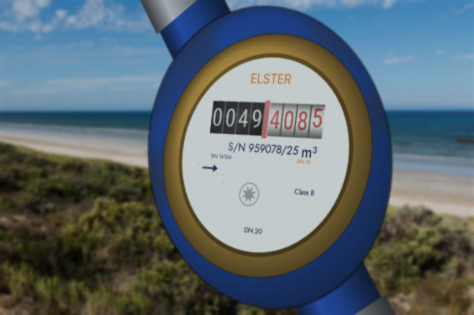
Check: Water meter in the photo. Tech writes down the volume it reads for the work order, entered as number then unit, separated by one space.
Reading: 49.4085 m³
